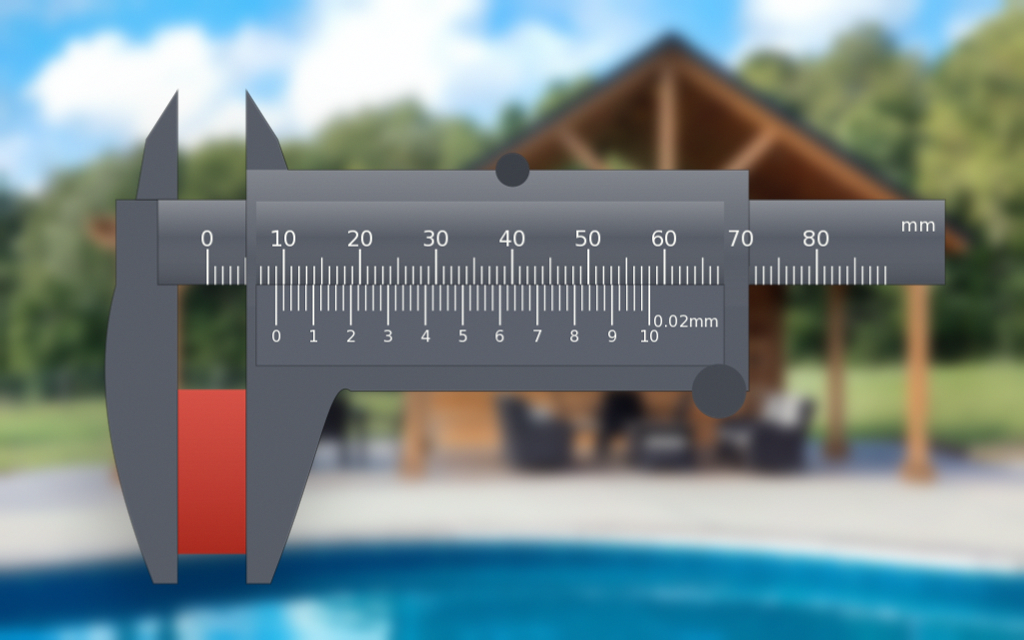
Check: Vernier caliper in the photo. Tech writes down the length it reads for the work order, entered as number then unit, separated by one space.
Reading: 9.0 mm
